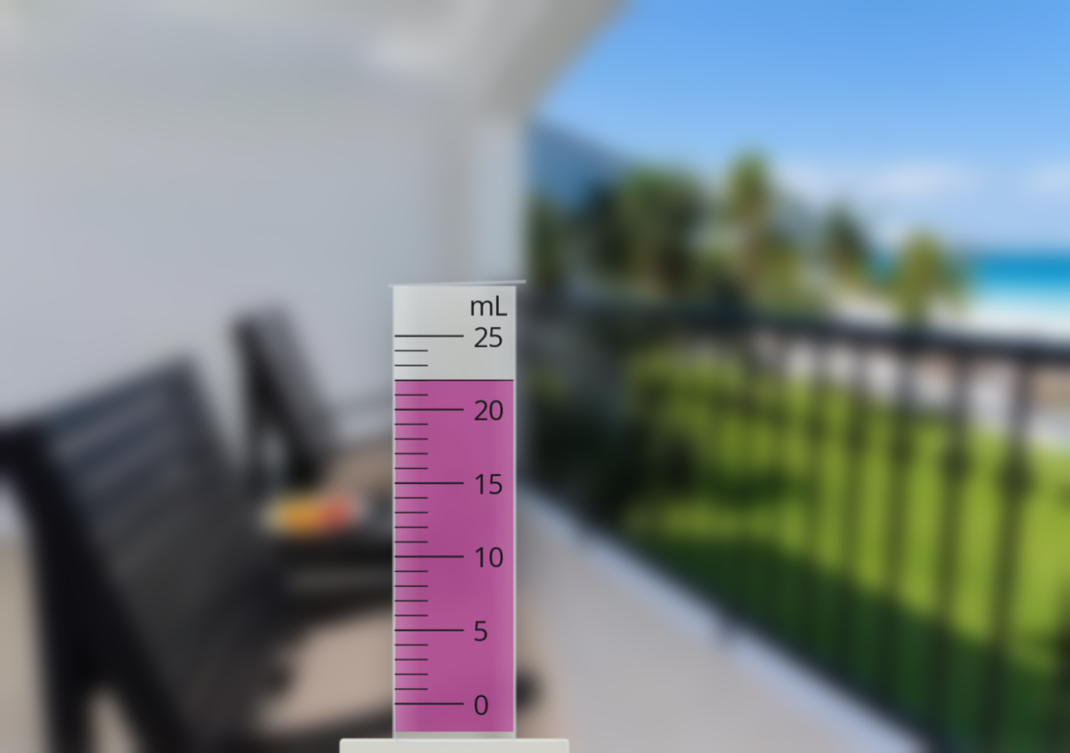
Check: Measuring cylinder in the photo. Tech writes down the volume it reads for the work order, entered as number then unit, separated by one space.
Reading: 22 mL
